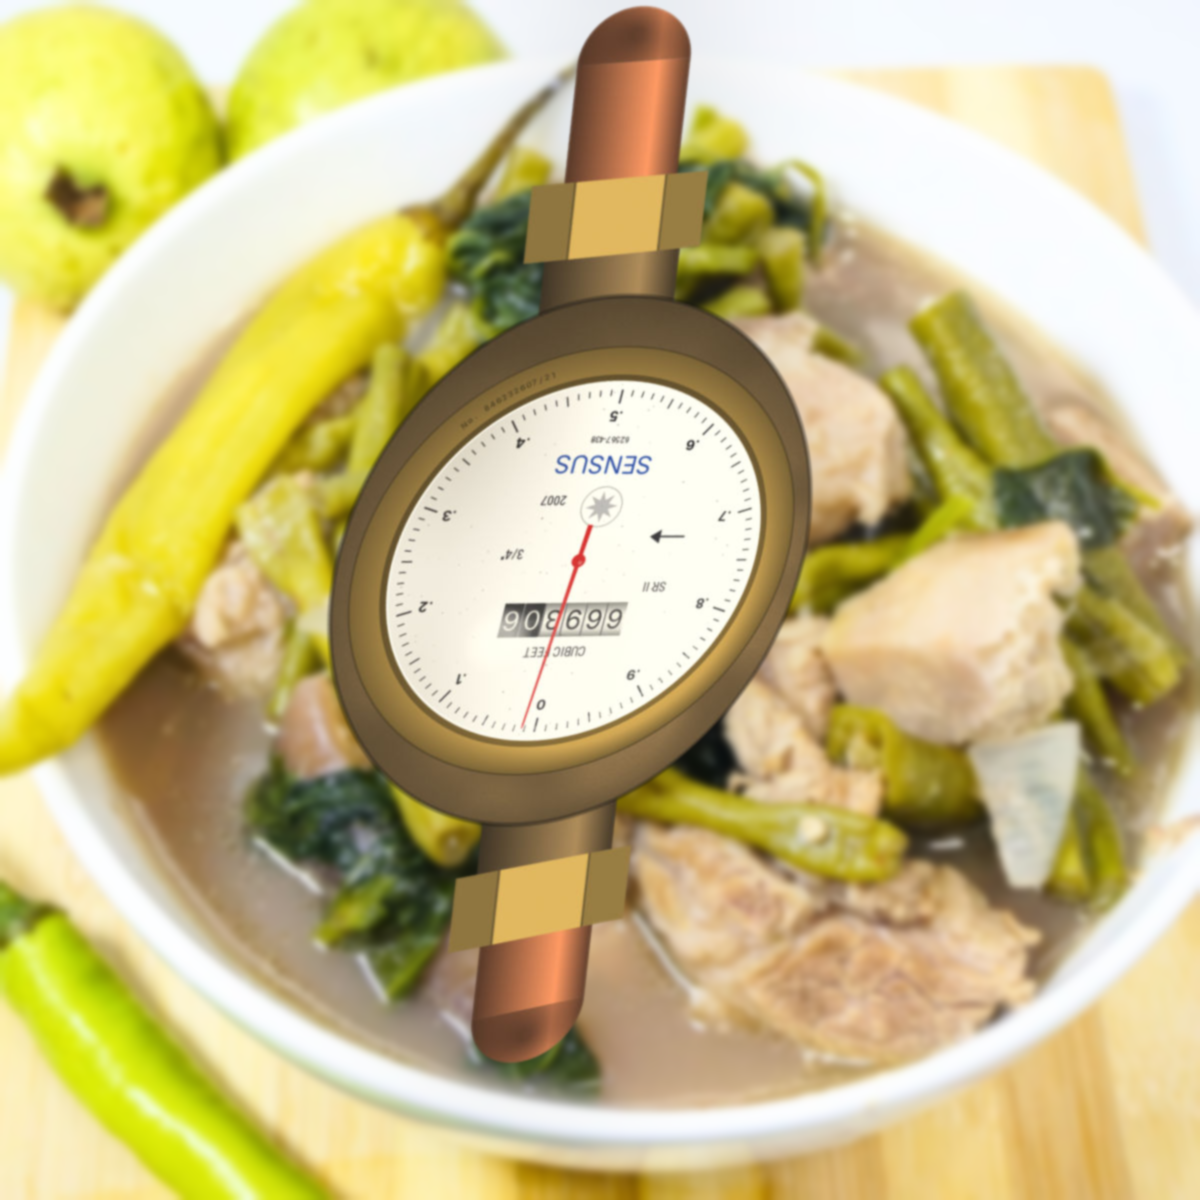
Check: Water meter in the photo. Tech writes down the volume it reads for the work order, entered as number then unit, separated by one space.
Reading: 669306.01 ft³
